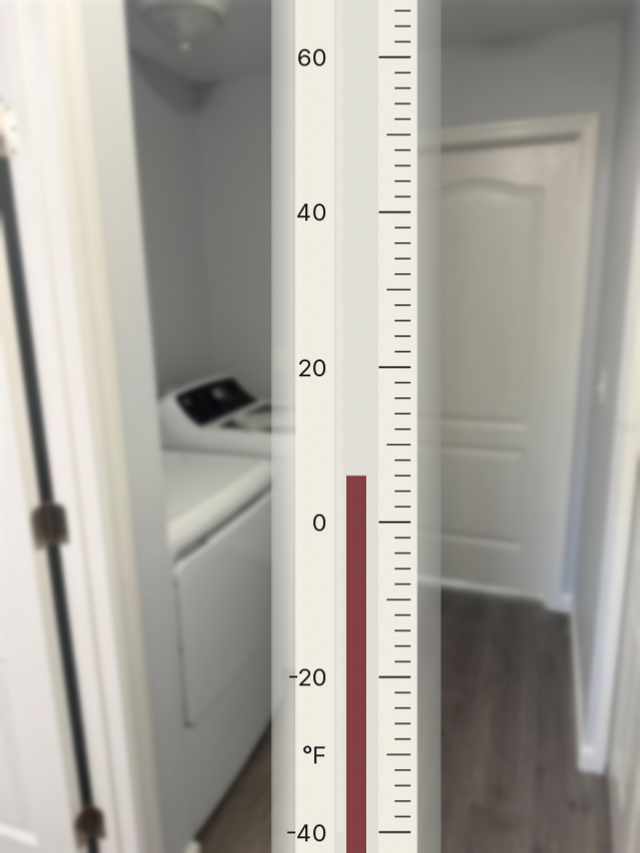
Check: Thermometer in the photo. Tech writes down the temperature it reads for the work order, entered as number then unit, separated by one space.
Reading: 6 °F
